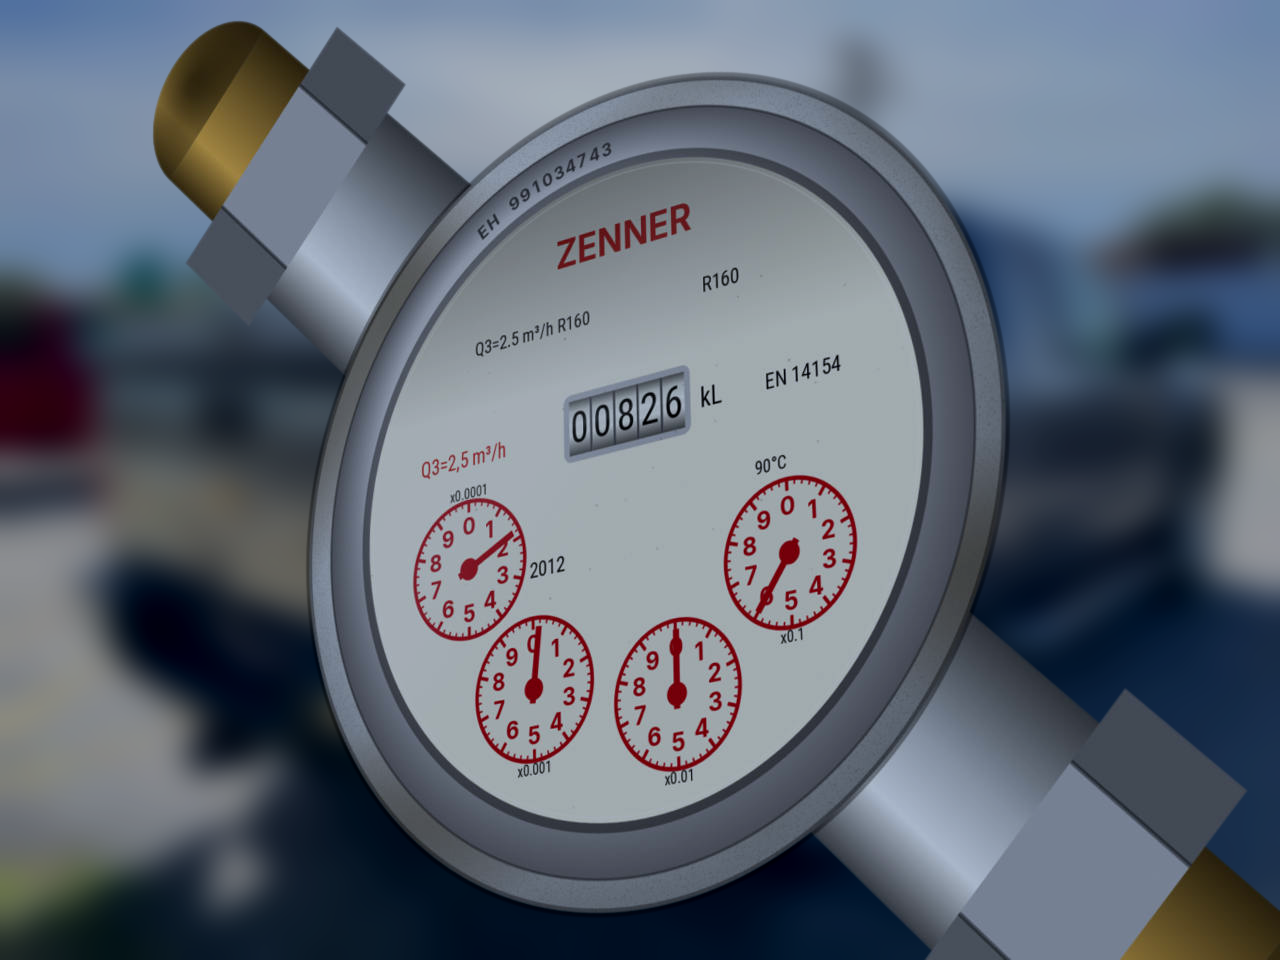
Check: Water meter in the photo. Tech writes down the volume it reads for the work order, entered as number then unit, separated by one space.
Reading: 826.6001 kL
